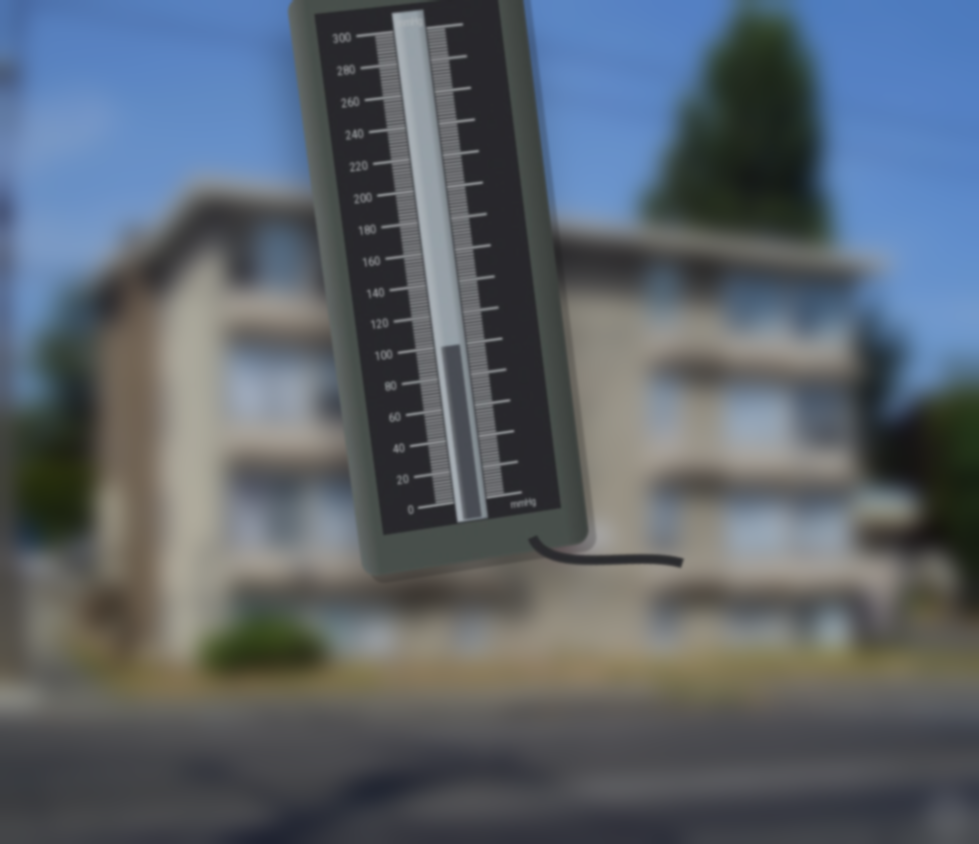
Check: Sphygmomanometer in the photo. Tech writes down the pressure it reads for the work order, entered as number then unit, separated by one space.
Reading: 100 mmHg
